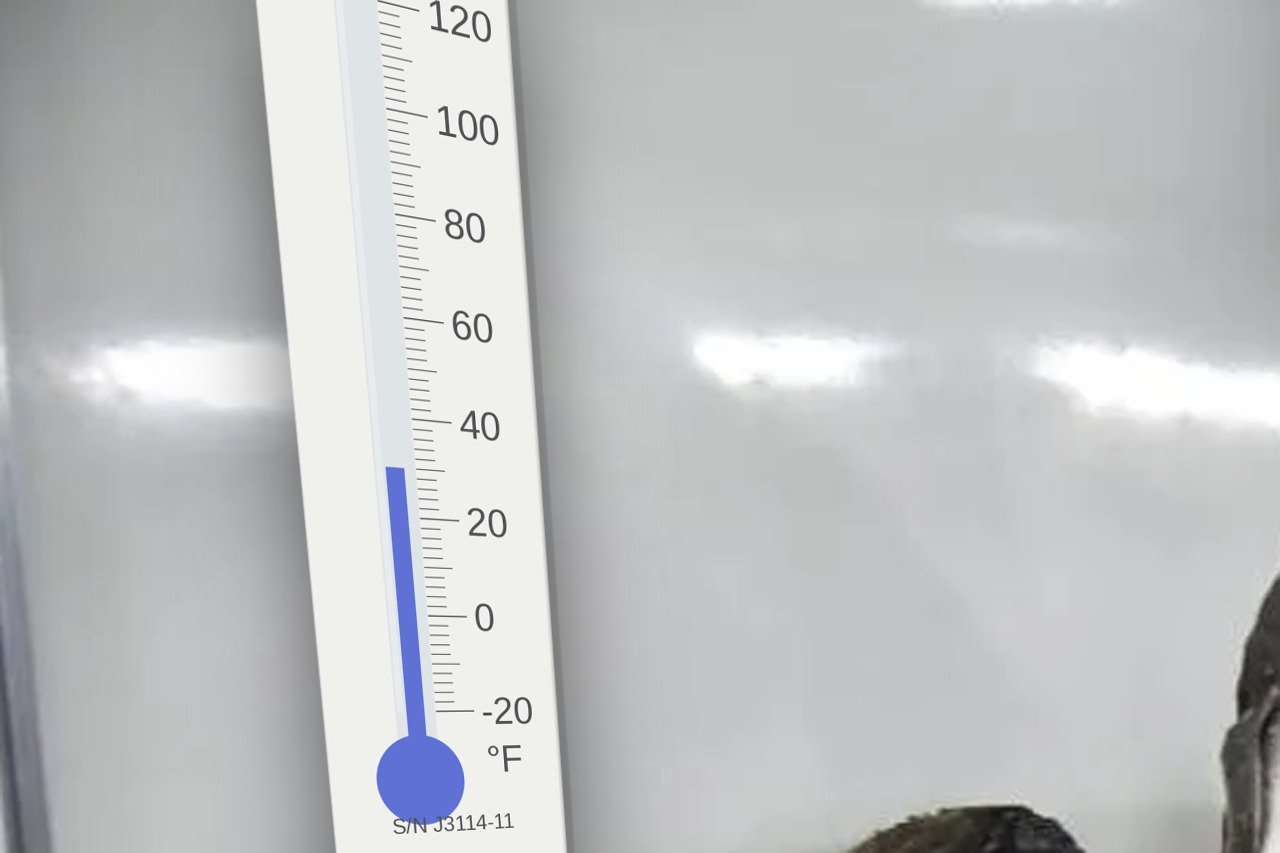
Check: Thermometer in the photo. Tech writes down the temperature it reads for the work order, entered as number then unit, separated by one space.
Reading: 30 °F
